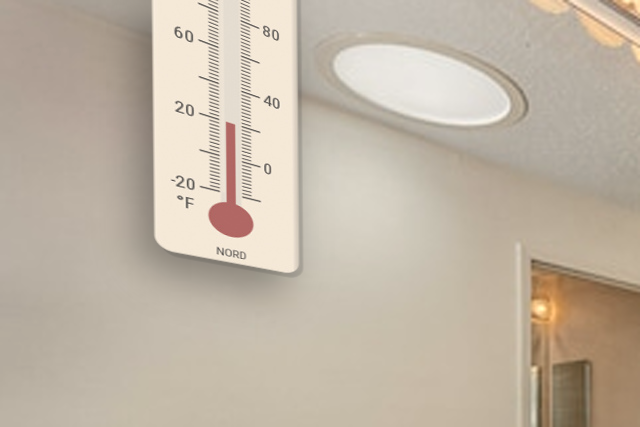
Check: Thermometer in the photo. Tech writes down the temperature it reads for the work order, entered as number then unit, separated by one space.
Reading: 20 °F
